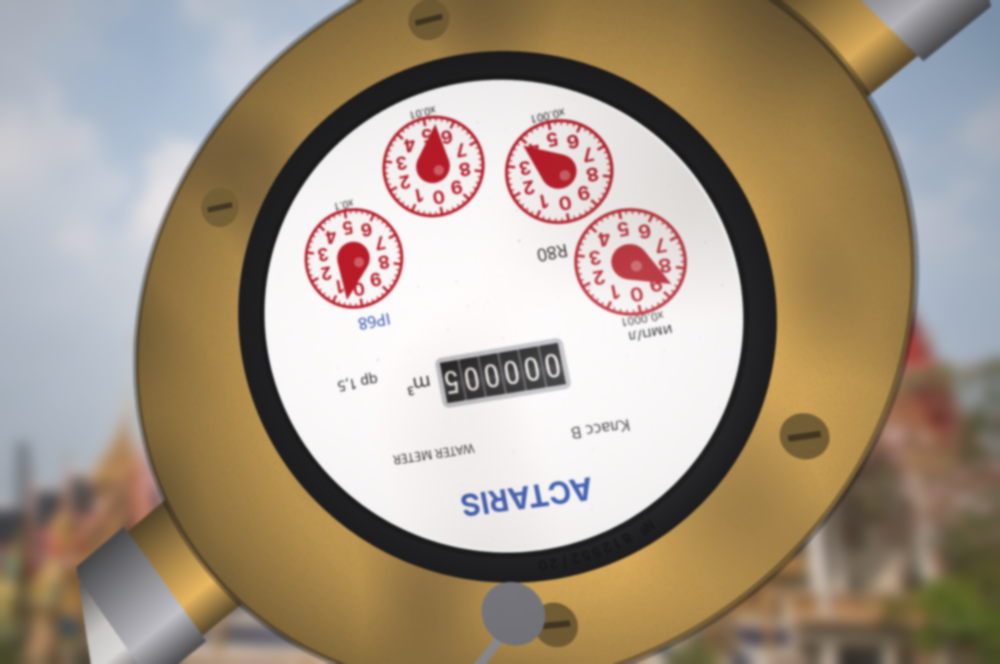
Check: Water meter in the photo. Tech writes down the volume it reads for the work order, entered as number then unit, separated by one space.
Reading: 5.0538 m³
